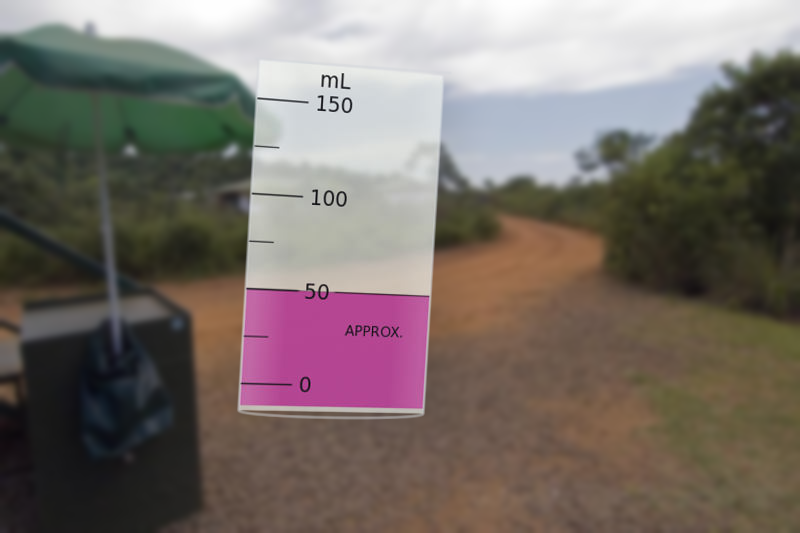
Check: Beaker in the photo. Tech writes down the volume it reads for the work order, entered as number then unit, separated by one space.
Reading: 50 mL
